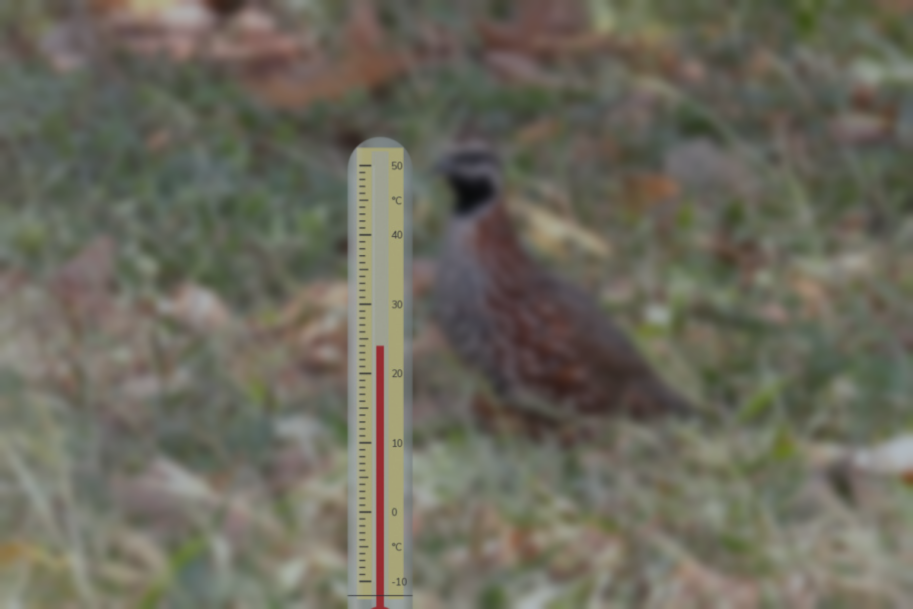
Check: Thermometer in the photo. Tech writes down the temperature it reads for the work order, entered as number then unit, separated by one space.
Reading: 24 °C
